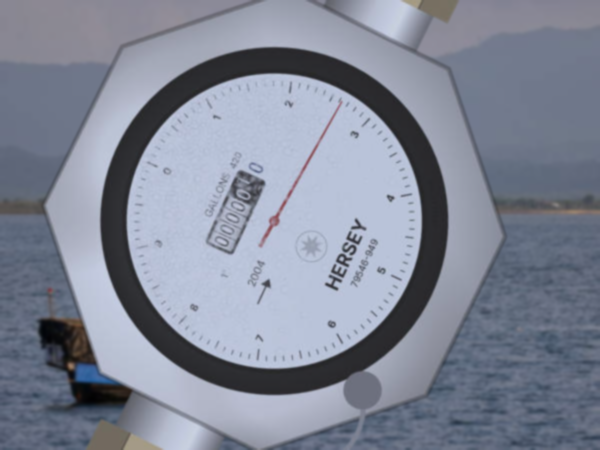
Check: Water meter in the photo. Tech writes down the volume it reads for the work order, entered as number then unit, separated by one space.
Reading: 12.6 gal
